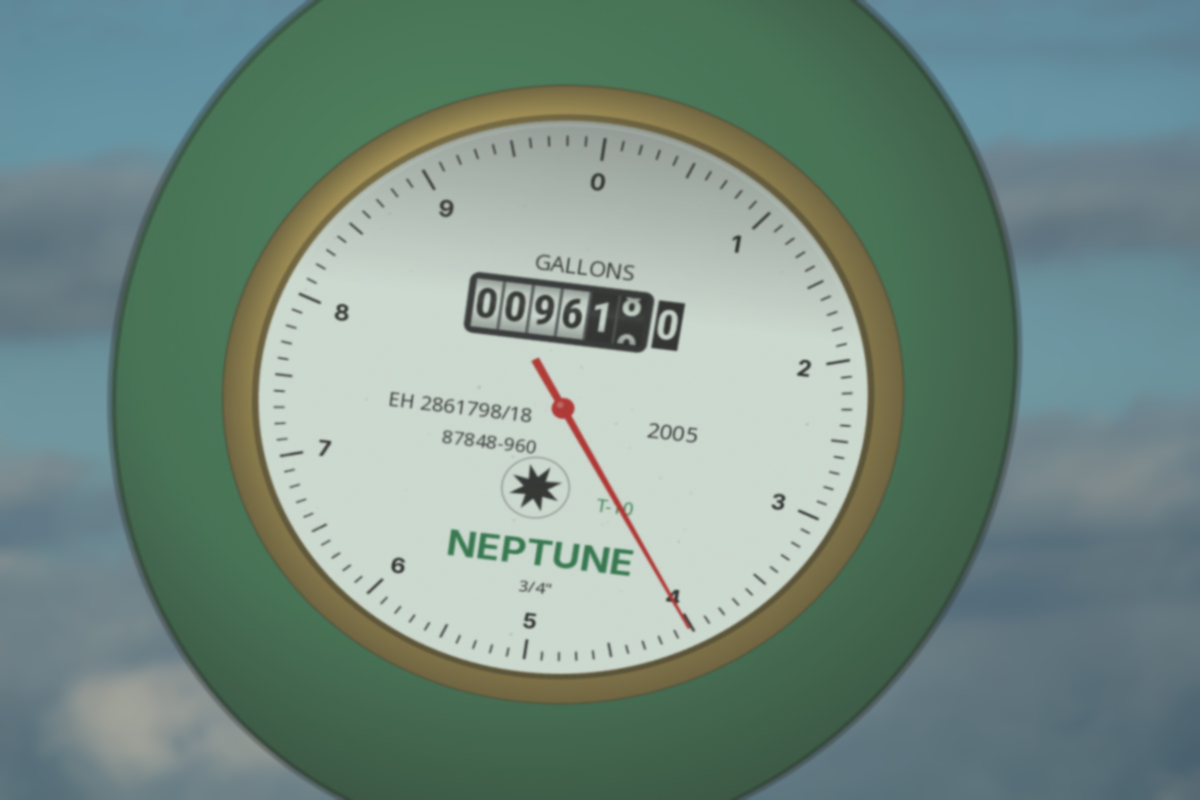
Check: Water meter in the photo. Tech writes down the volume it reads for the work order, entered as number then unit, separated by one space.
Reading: 96184.0 gal
